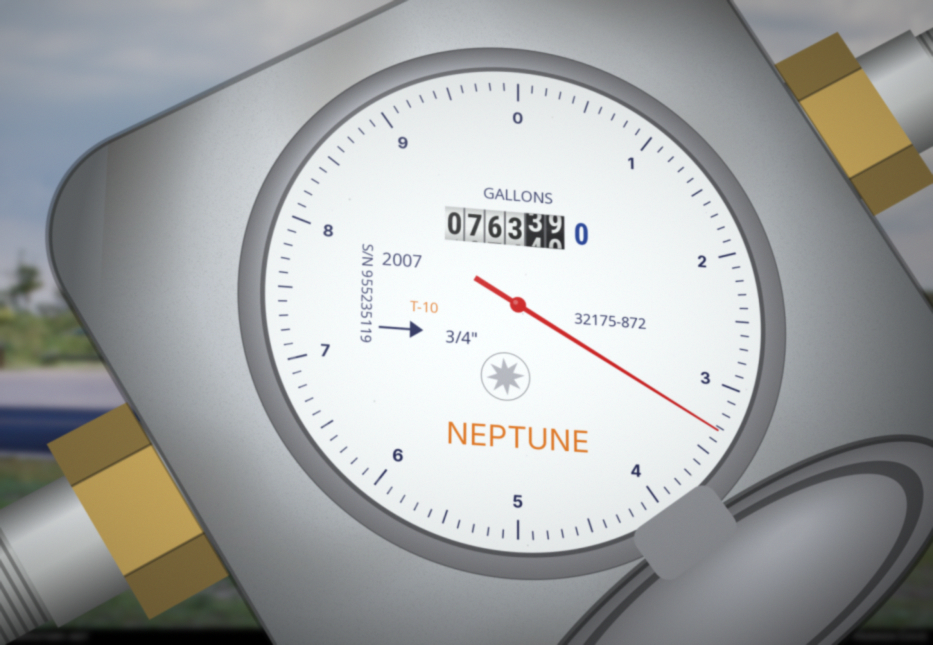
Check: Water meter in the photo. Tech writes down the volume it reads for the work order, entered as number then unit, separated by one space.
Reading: 763393.3 gal
